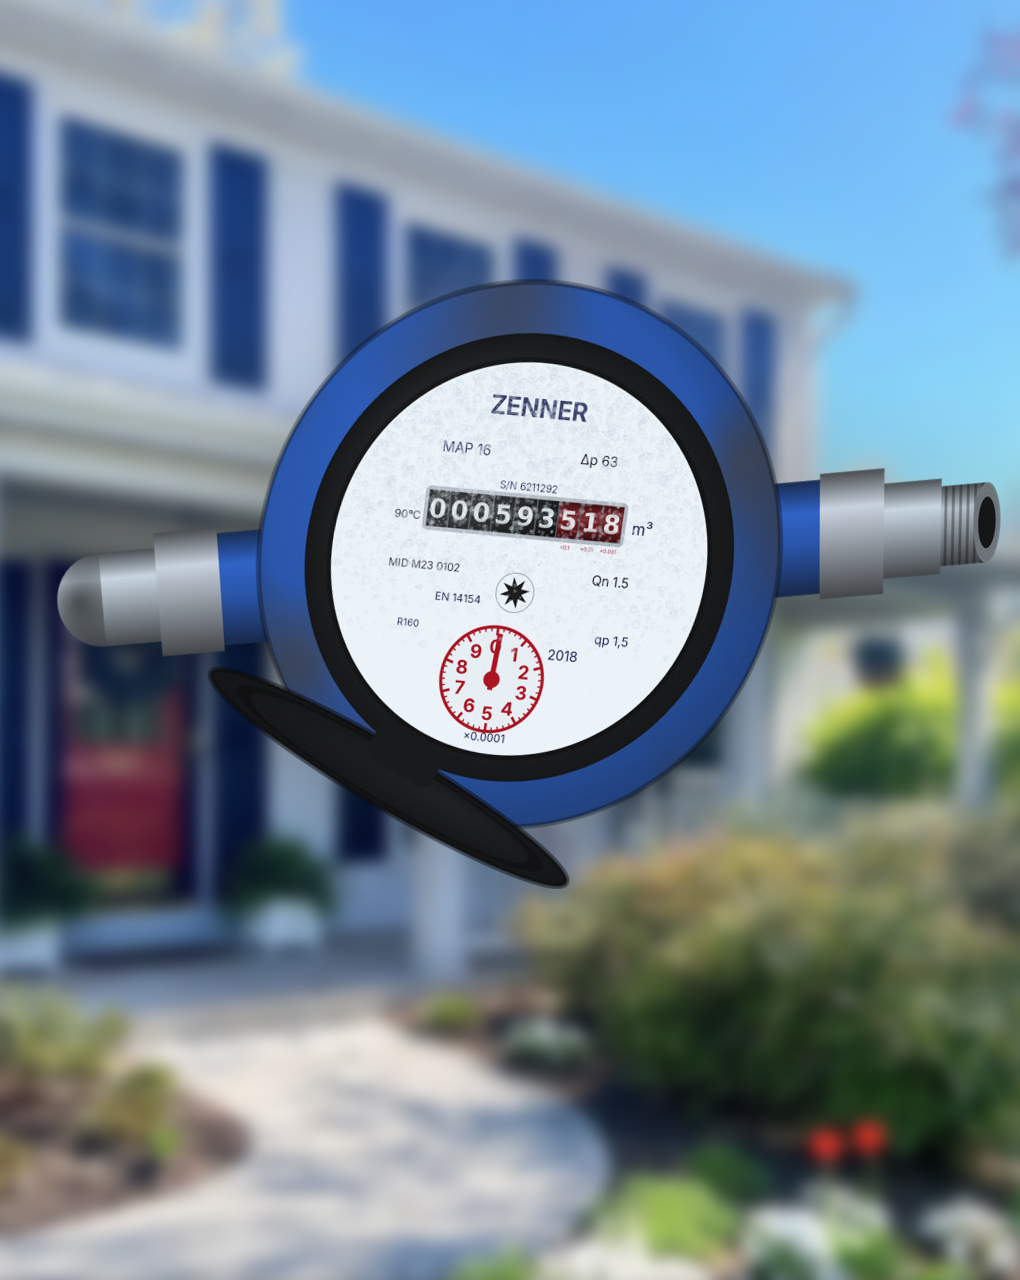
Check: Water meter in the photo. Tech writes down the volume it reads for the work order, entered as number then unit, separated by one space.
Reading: 593.5180 m³
